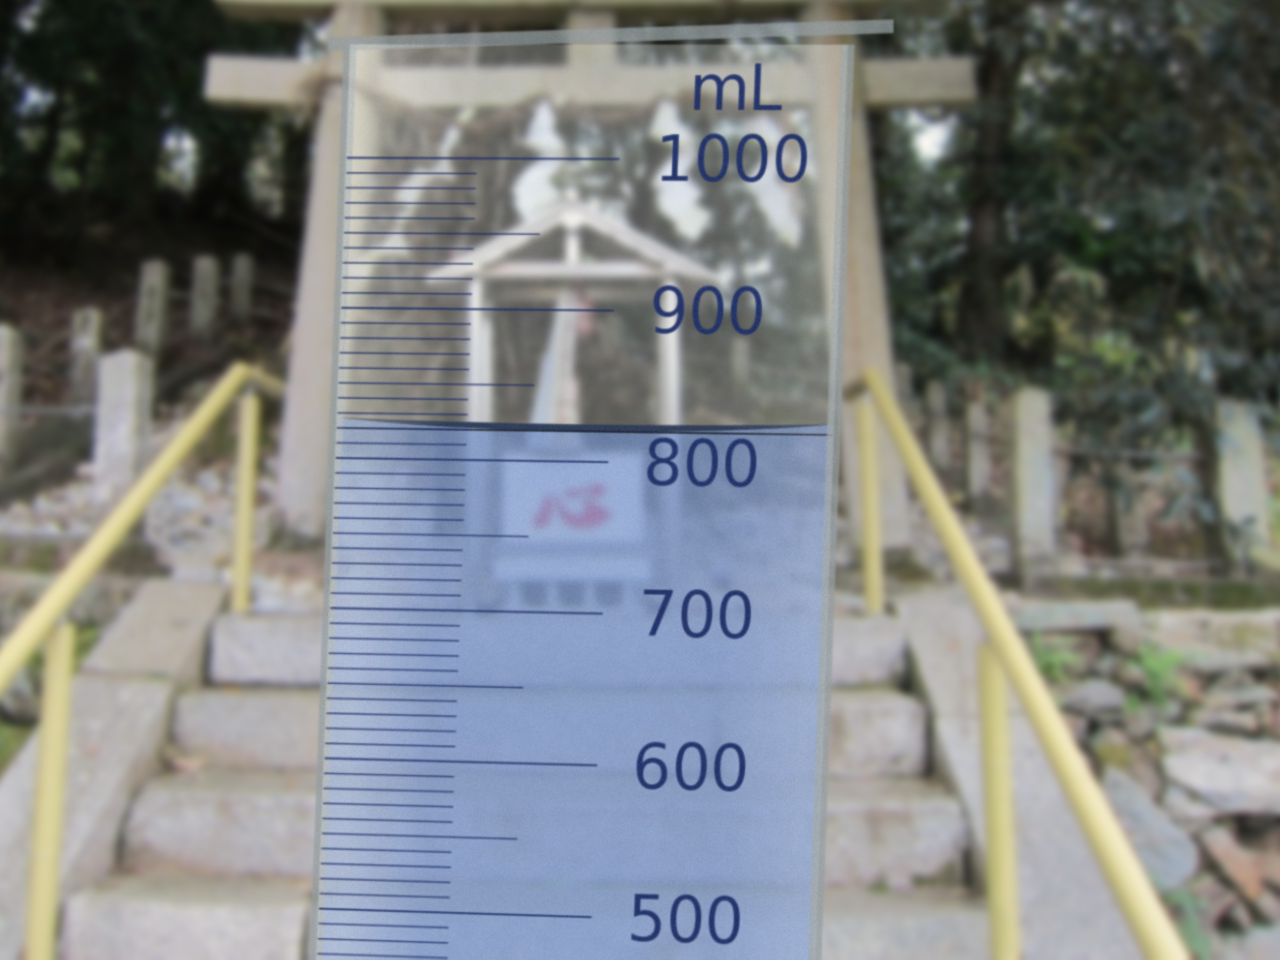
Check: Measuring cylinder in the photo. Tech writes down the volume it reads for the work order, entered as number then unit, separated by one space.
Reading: 820 mL
